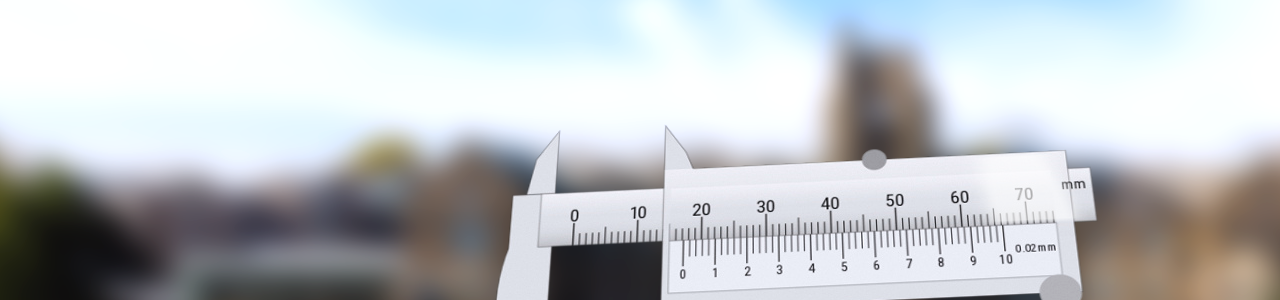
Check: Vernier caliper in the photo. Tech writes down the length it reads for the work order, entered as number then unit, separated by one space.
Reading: 17.2 mm
